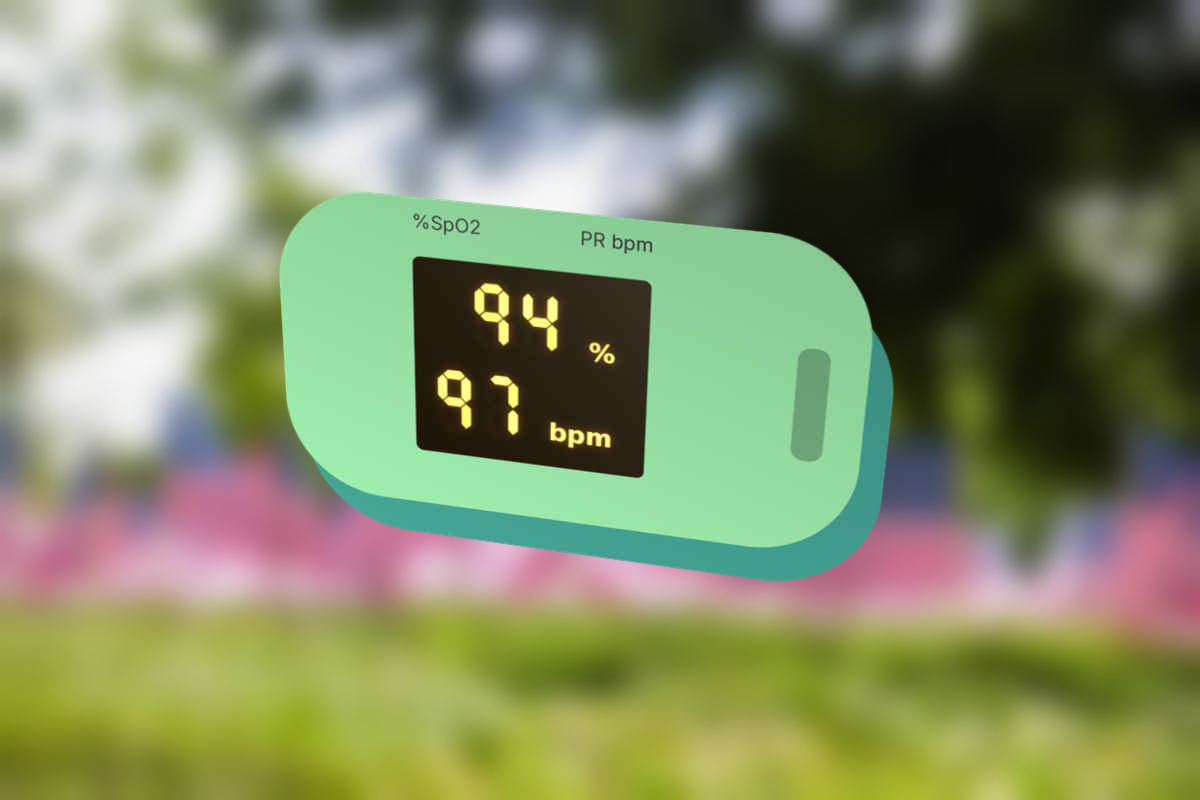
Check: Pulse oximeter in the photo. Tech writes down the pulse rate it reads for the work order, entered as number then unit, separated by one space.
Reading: 97 bpm
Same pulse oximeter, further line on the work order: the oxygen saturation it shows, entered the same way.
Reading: 94 %
